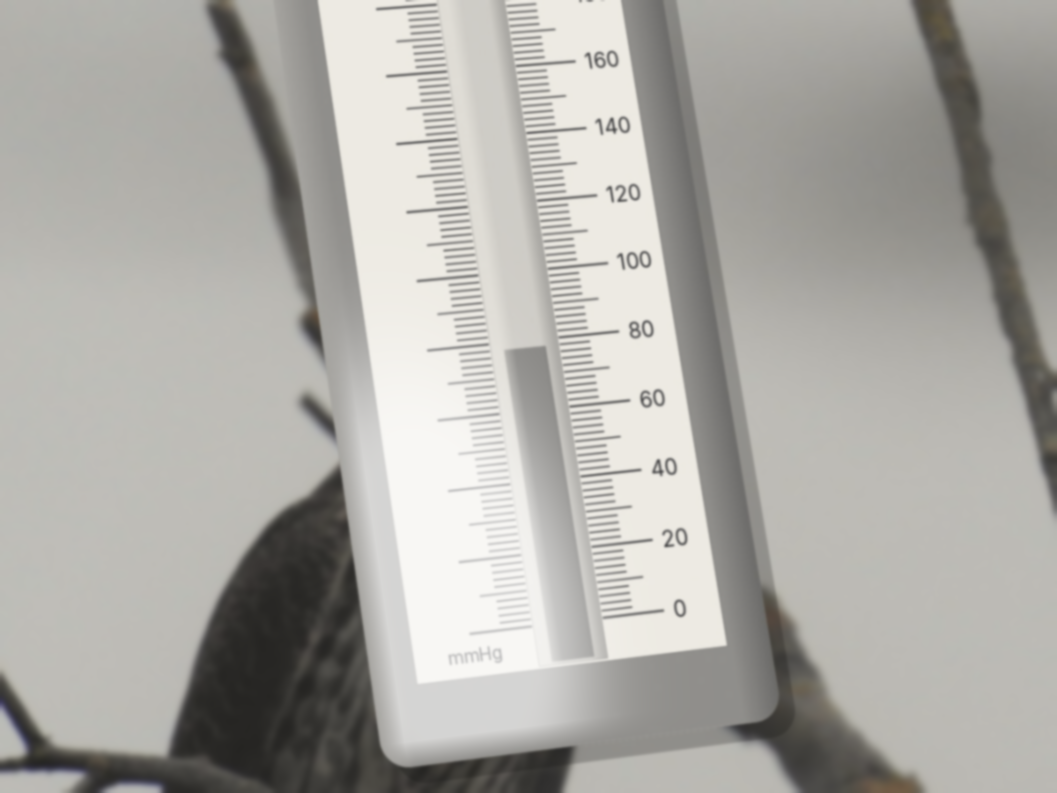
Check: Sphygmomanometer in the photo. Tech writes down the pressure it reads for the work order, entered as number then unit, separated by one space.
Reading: 78 mmHg
